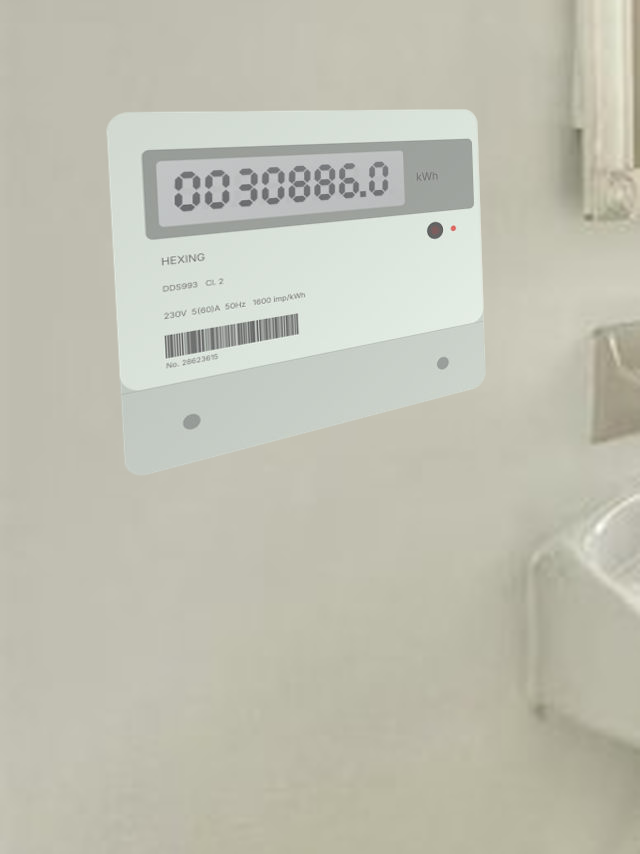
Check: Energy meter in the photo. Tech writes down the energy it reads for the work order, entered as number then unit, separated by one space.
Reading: 30886.0 kWh
